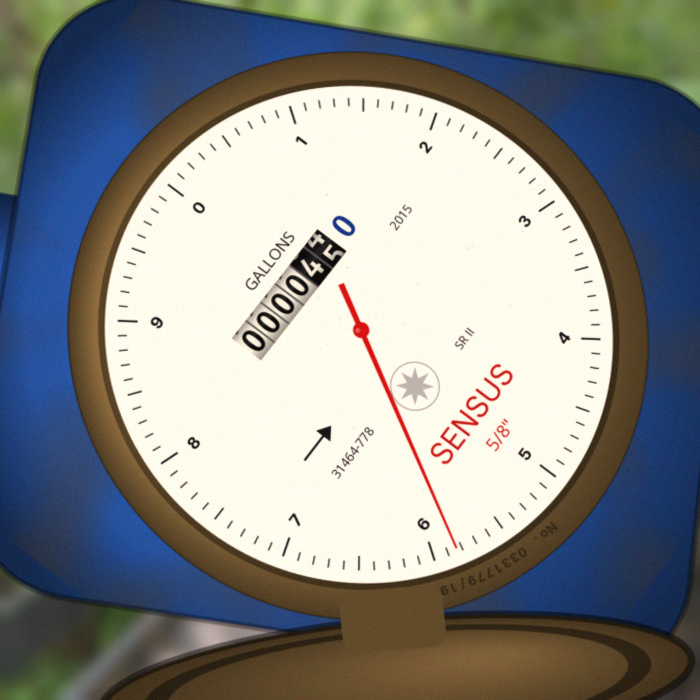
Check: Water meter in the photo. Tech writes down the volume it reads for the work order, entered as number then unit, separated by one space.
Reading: 445.8 gal
